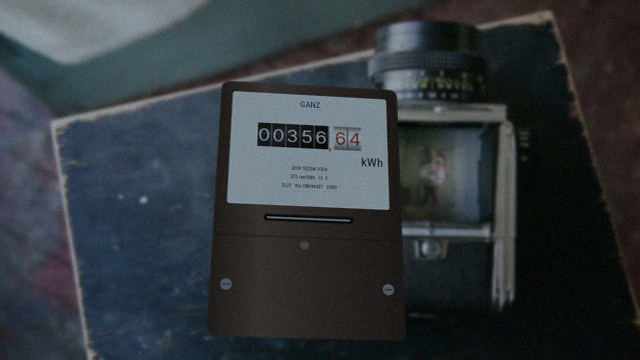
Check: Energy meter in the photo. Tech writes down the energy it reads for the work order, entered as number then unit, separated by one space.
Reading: 356.64 kWh
